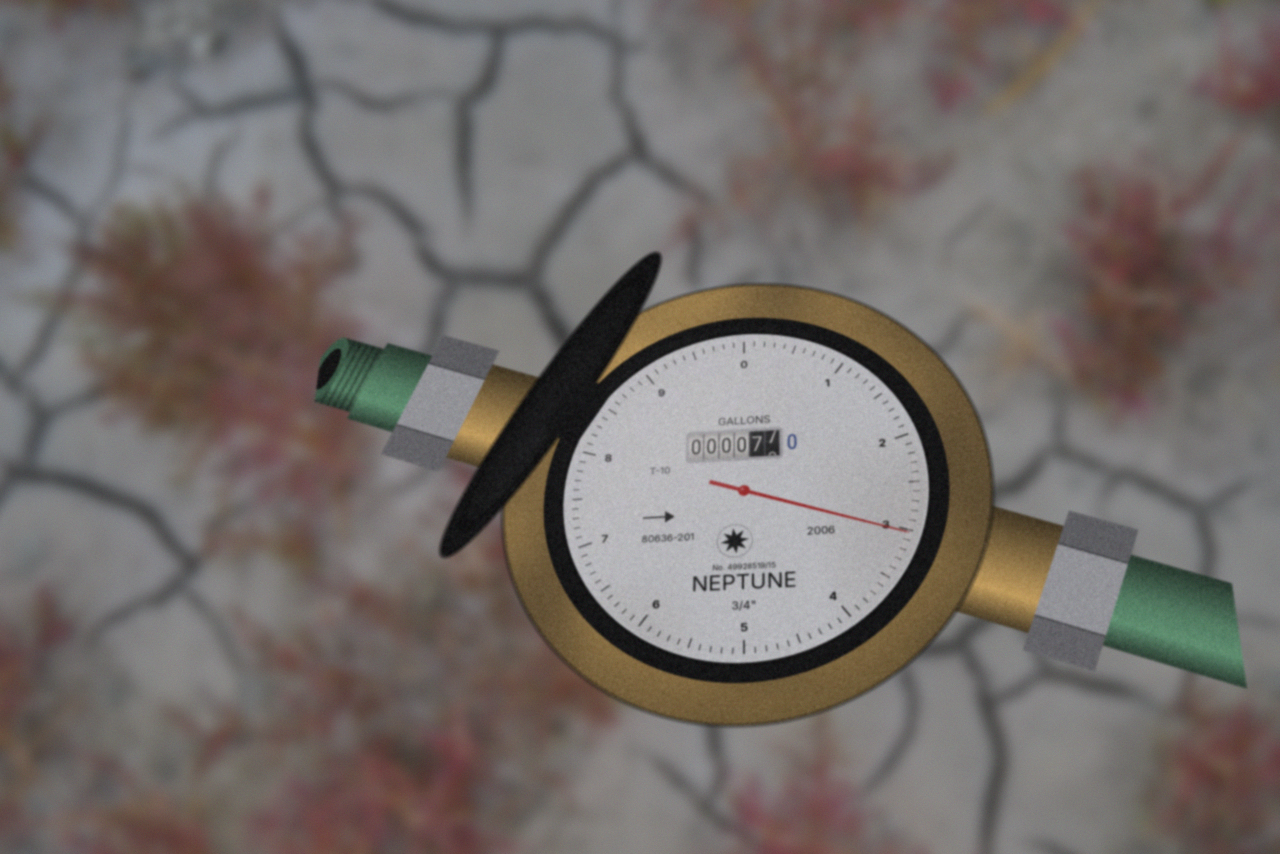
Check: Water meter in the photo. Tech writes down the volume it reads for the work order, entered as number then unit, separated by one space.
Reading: 773.0 gal
